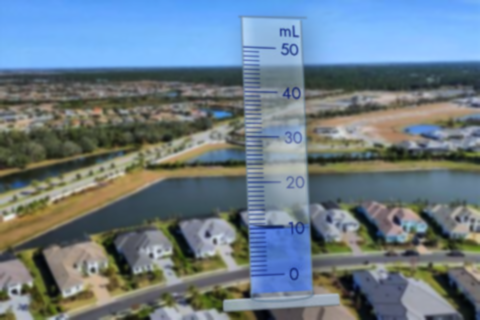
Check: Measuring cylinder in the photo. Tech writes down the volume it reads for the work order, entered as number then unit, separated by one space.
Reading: 10 mL
